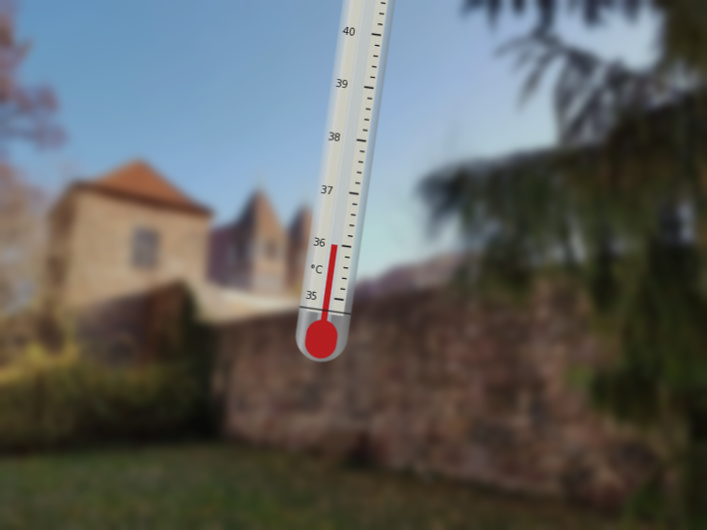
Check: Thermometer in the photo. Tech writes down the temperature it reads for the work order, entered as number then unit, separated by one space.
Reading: 36 °C
